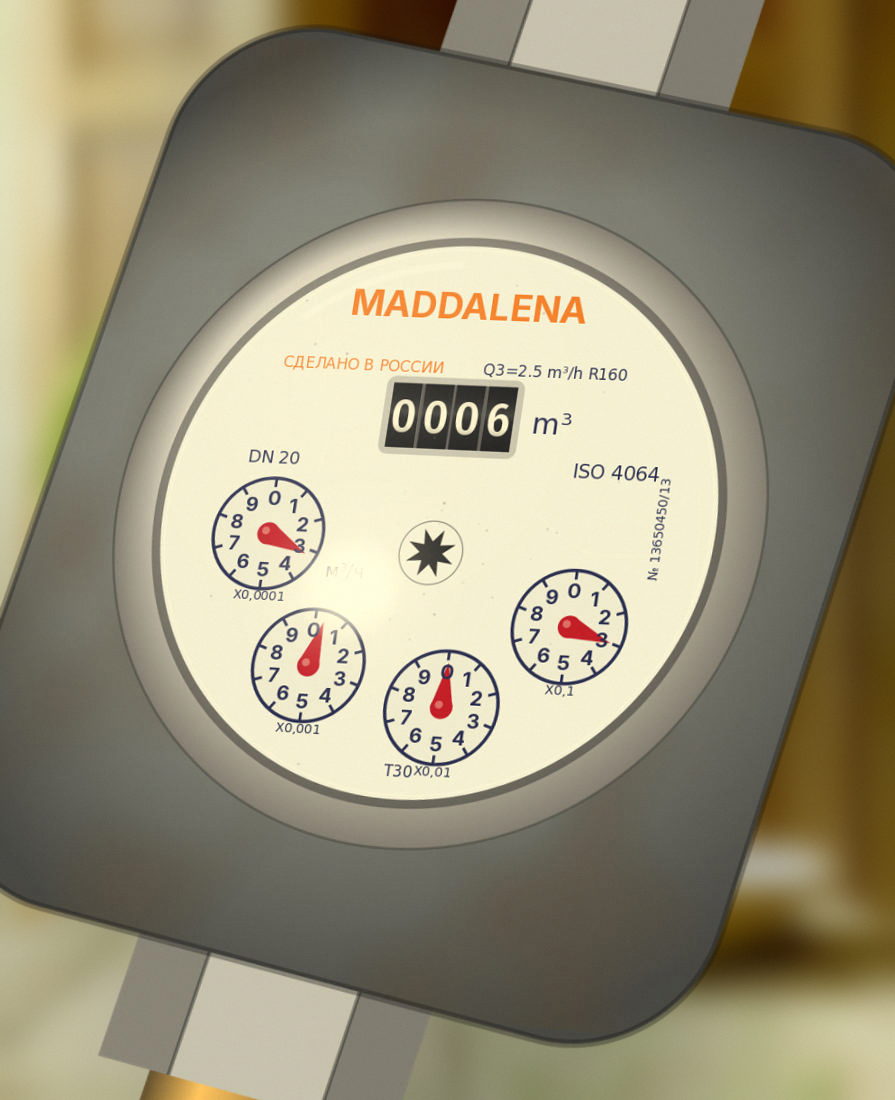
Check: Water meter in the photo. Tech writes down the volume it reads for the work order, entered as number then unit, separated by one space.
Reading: 6.3003 m³
